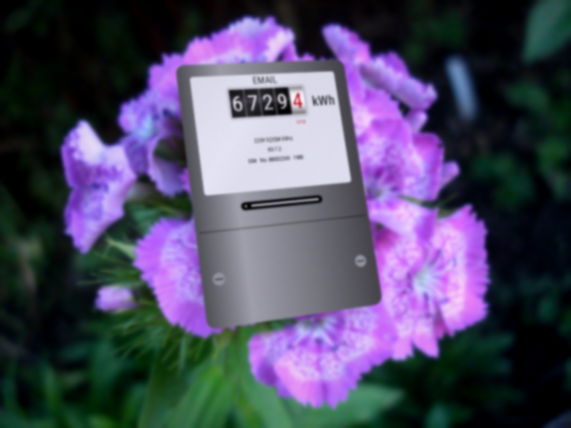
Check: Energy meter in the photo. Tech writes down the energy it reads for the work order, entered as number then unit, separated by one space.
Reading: 6729.4 kWh
